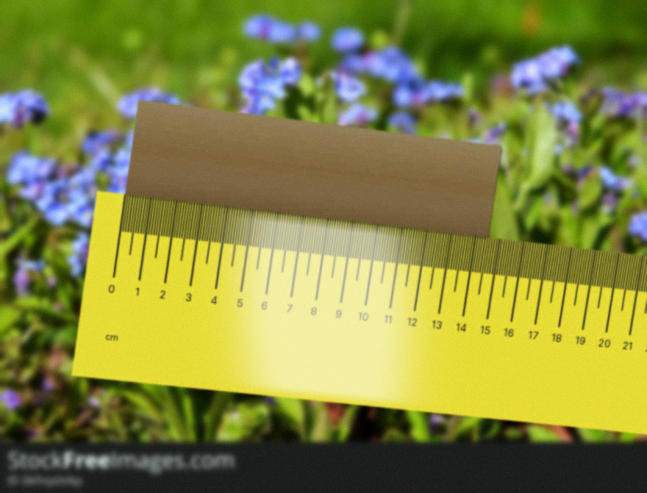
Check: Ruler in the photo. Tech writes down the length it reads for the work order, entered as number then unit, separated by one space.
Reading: 14.5 cm
